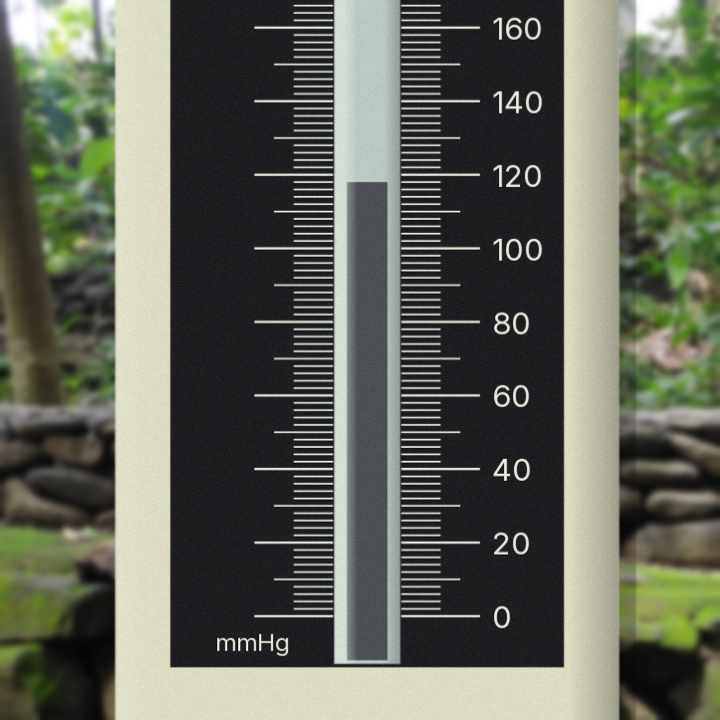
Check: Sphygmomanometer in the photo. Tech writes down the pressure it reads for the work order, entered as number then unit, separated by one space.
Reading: 118 mmHg
